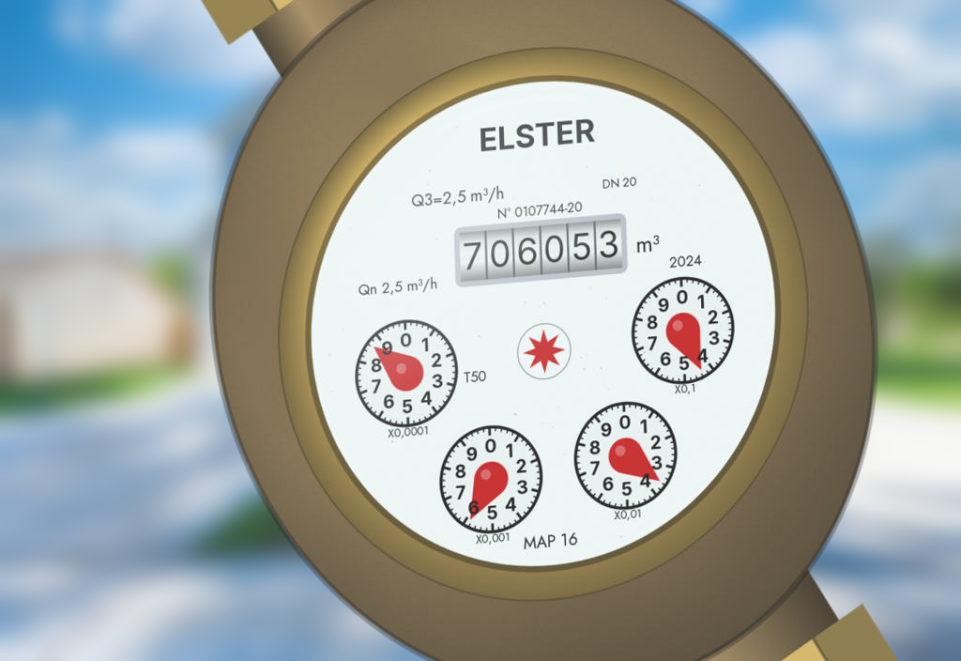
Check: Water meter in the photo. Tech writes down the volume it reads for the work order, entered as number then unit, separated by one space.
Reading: 706053.4358 m³
